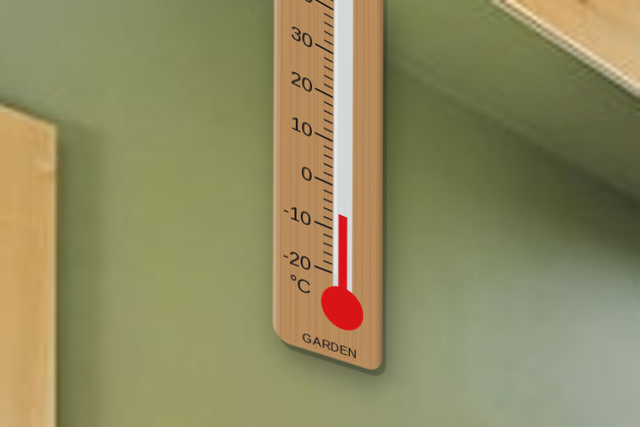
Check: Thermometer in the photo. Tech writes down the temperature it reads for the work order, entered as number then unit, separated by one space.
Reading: -6 °C
